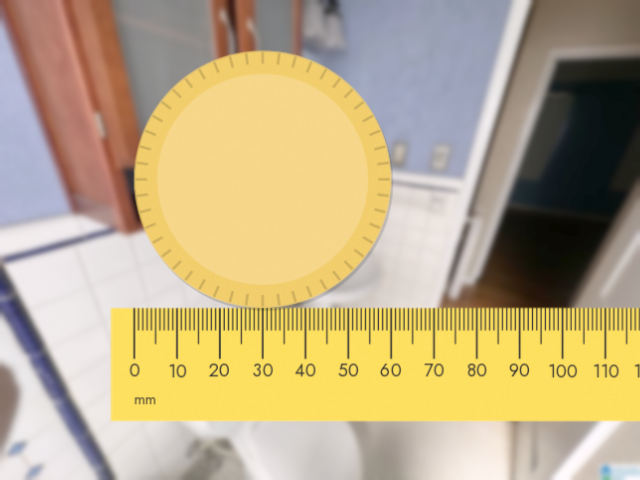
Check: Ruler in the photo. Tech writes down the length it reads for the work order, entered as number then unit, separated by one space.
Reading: 60 mm
